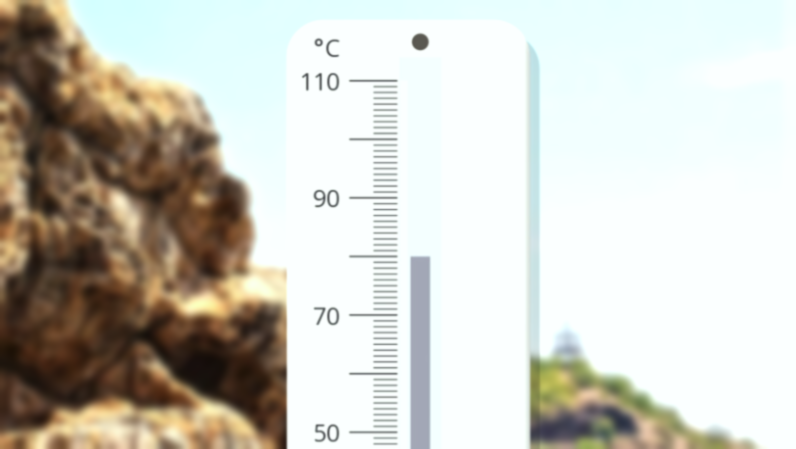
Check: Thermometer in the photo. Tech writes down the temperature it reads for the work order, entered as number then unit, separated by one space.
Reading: 80 °C
